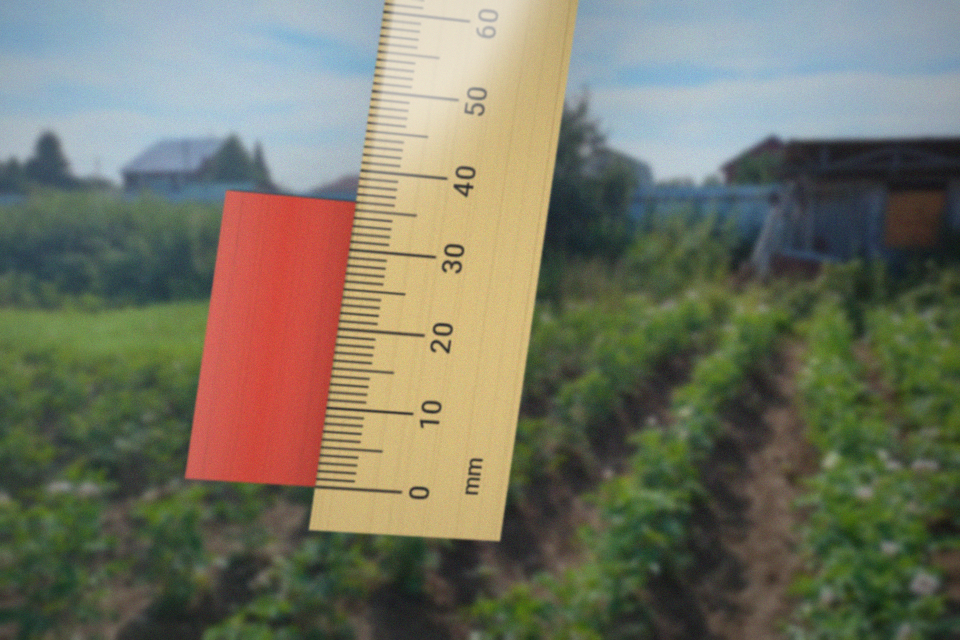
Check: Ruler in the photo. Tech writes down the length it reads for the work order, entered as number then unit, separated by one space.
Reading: 36 mm
